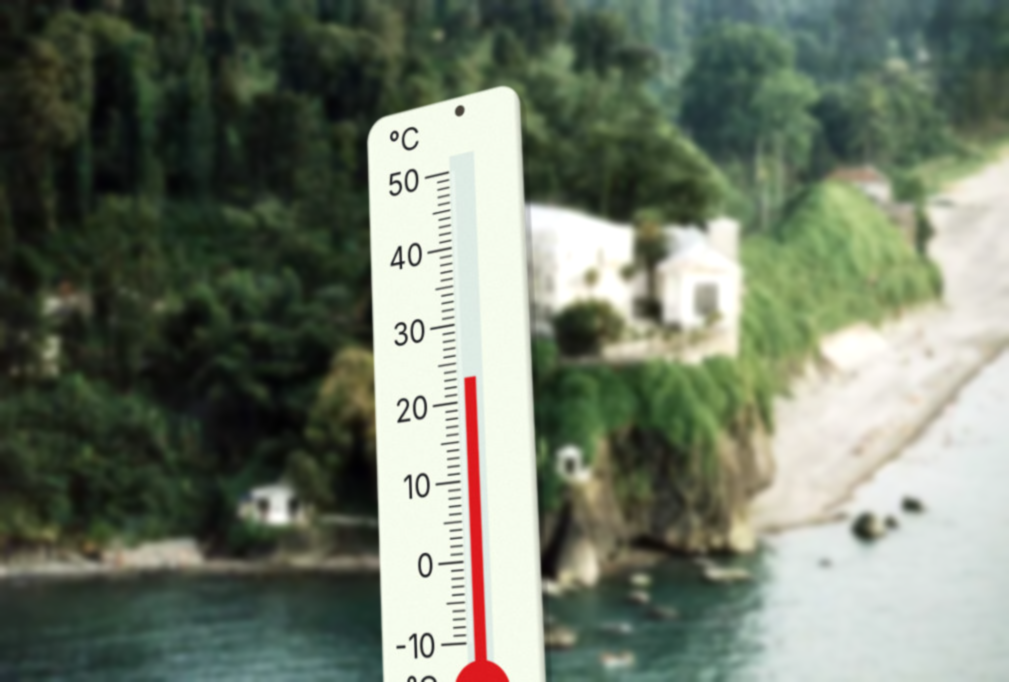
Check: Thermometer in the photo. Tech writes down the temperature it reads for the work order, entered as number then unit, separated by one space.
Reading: 23 °C
